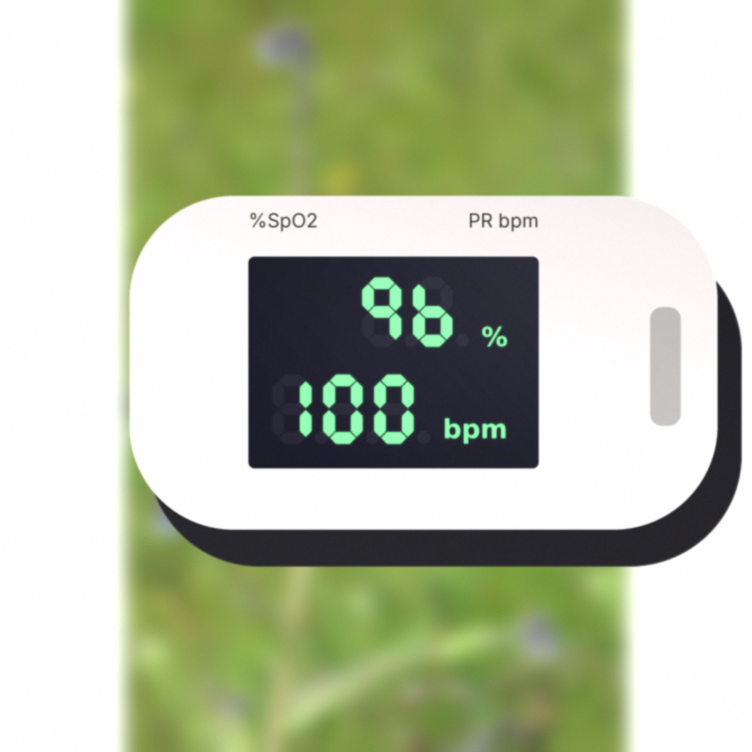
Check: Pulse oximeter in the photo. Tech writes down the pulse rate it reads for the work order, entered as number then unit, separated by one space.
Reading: 100 bpm
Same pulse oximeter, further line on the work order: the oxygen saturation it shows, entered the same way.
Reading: 96 %
